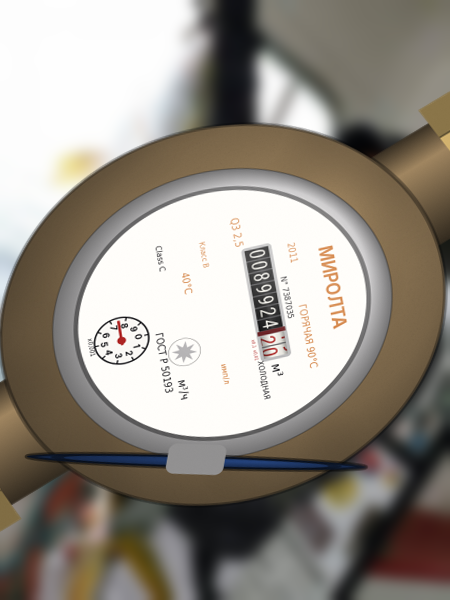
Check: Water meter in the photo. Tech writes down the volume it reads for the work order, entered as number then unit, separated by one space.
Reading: 89924.197 m³
